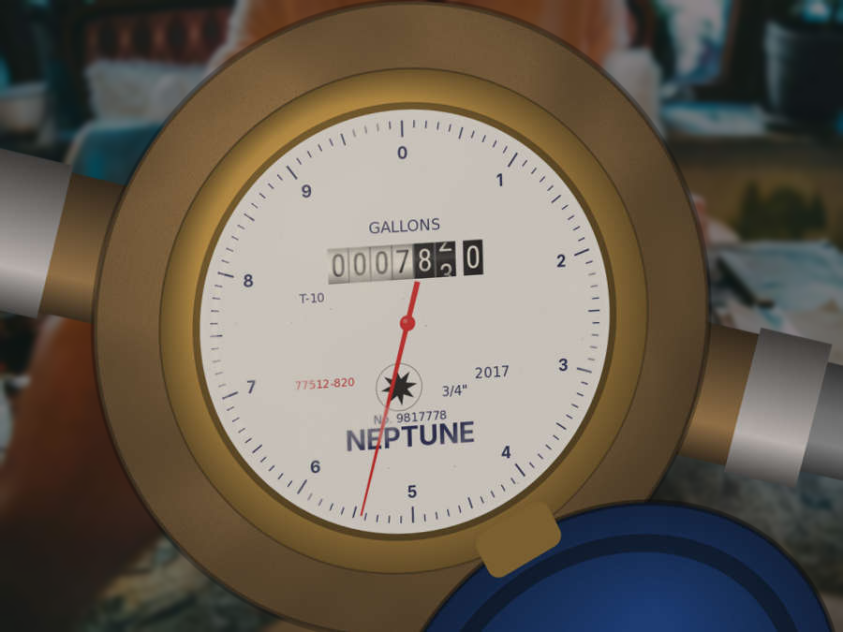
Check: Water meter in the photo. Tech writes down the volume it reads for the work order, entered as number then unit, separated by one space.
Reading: 7825.4 gal
